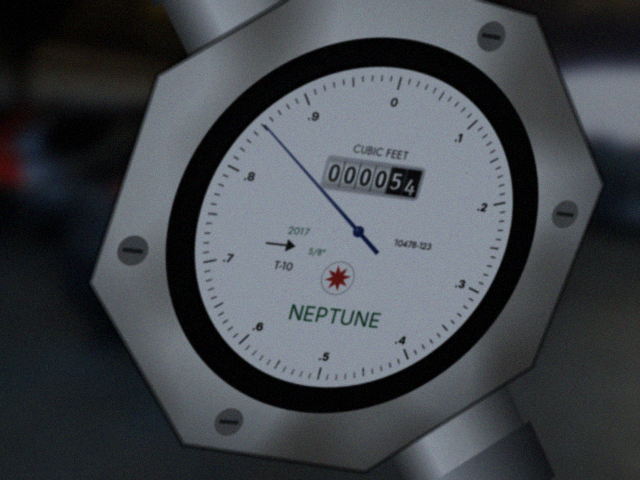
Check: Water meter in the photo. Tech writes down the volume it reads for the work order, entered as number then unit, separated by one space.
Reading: 53.85 ft³
